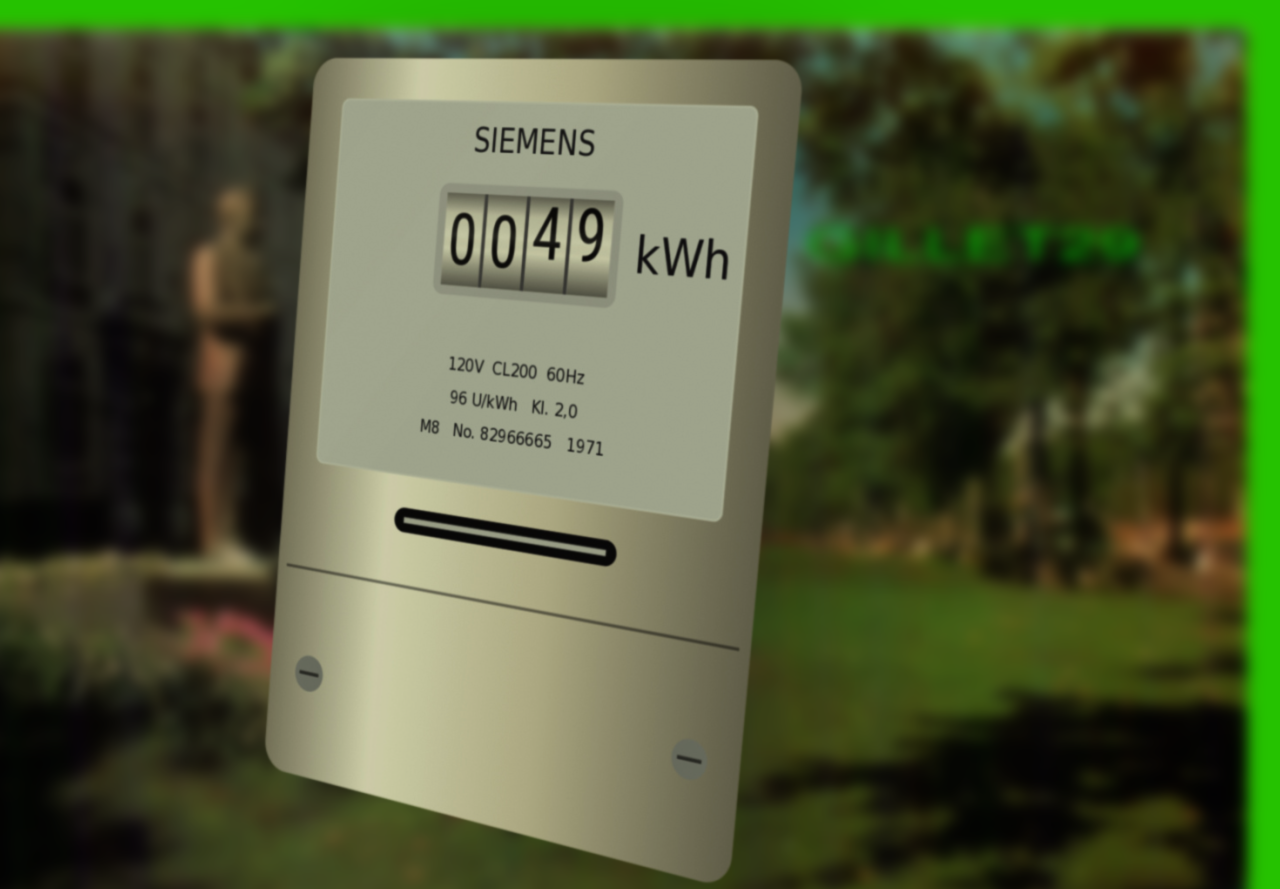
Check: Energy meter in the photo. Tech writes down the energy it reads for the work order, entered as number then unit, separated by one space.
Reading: 49 kWh
